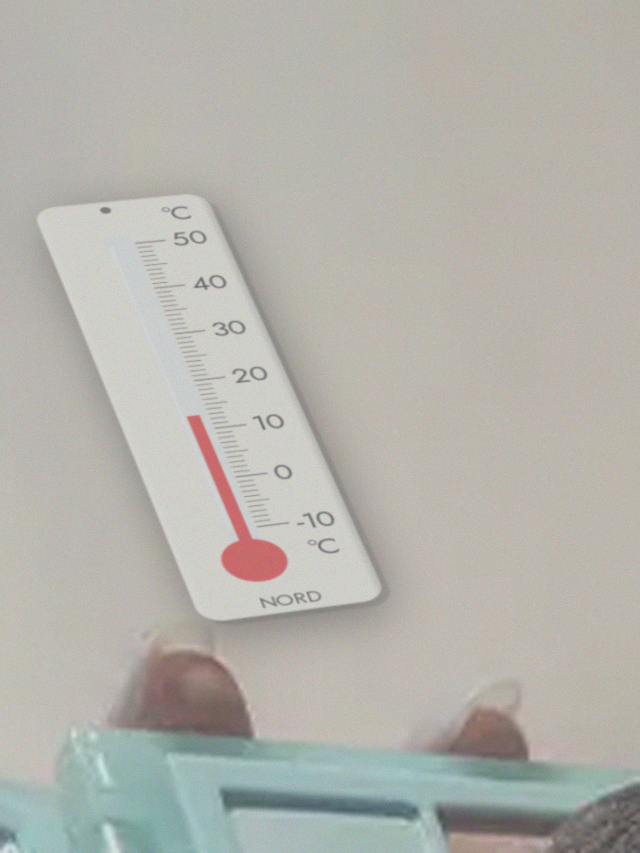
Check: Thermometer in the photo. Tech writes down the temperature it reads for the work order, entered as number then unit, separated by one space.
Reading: 13 °C
